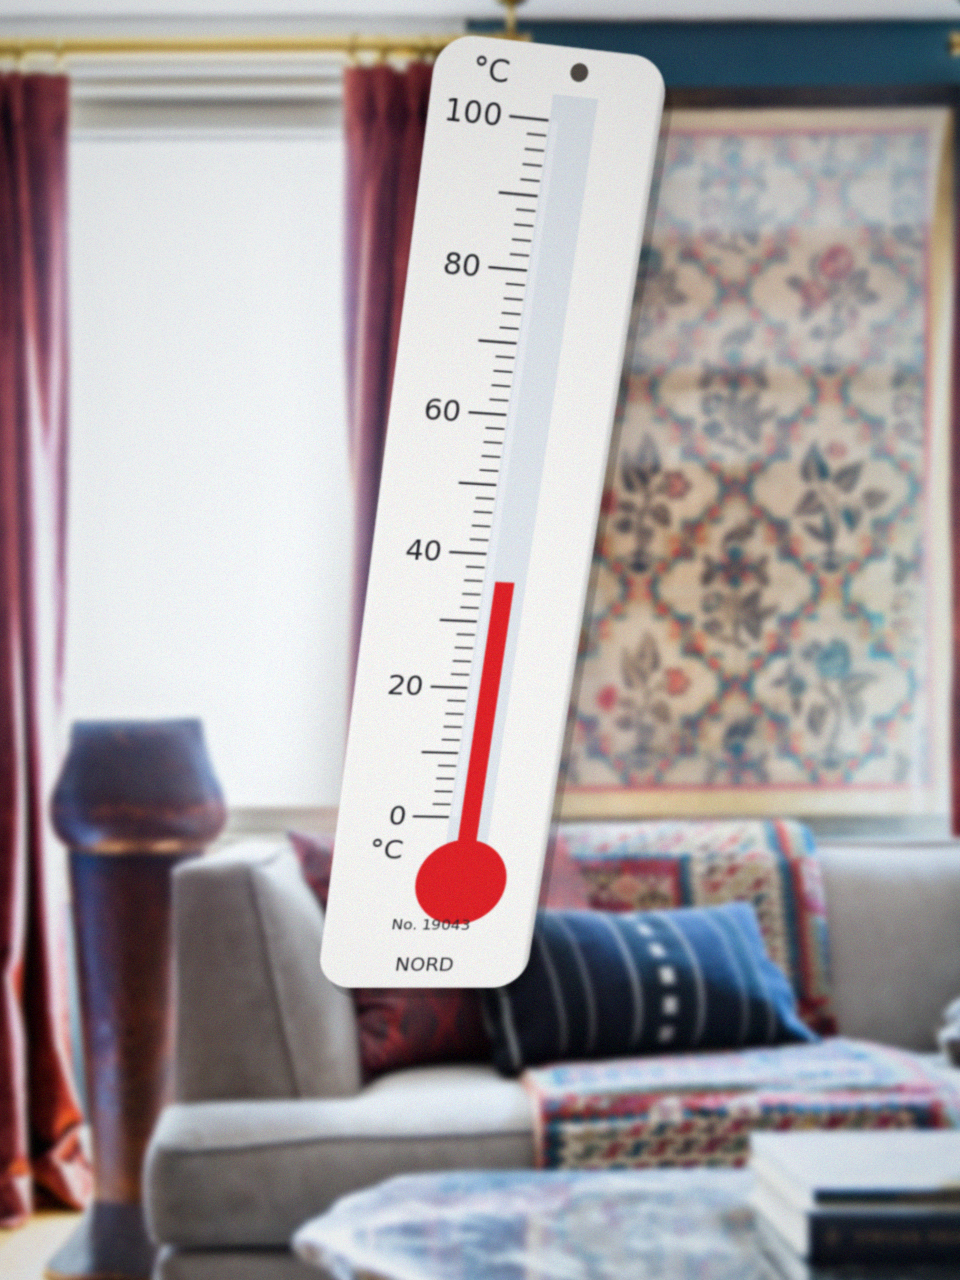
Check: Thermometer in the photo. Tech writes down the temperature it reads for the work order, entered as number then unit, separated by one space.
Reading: 36 °C
